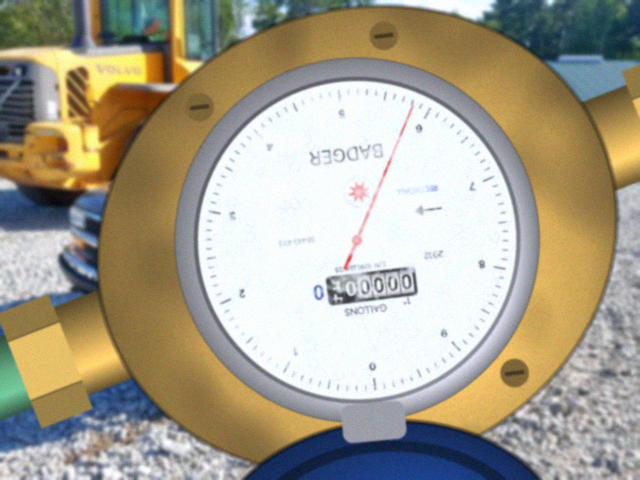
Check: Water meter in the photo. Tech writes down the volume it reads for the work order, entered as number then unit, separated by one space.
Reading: 45.8 gal
